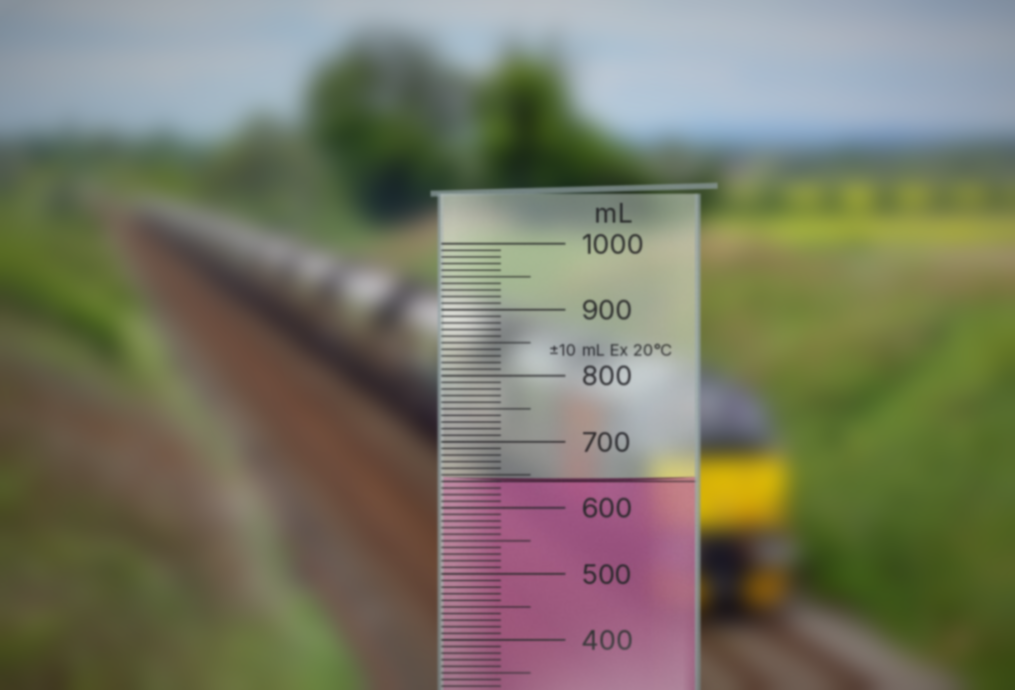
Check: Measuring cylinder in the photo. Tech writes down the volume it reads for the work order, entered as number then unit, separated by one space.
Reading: 640 mL
